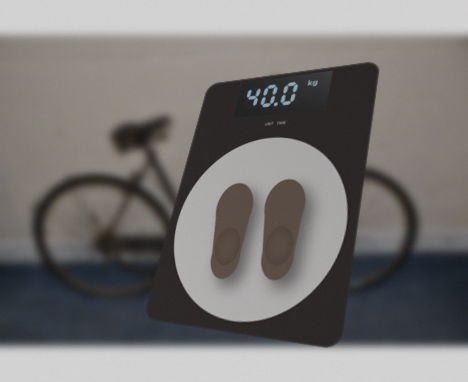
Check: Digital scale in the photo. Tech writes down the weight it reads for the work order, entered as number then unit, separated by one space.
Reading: 40.0 kg
